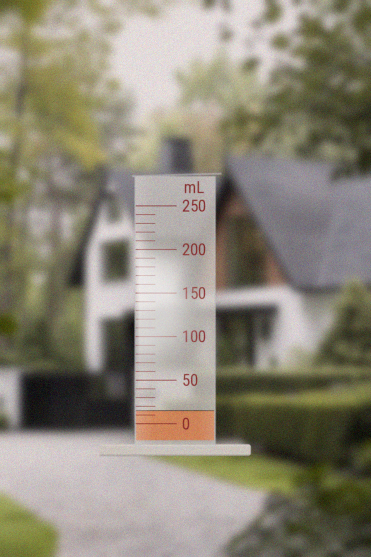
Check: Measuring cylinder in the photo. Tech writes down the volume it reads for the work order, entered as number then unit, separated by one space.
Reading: 15 mL
